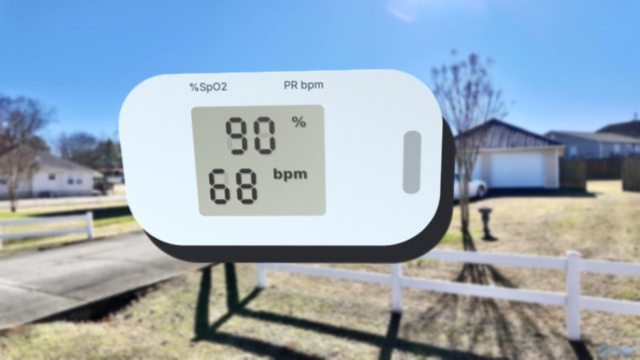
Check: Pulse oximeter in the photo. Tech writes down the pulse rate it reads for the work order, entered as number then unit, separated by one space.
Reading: 68 bpm
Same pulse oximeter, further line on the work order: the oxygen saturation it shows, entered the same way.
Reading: 90 %
